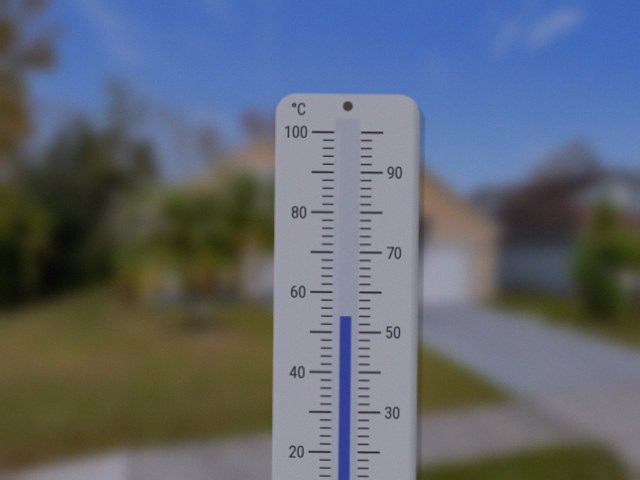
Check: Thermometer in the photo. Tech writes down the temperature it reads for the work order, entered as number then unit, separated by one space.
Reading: 54 °C
